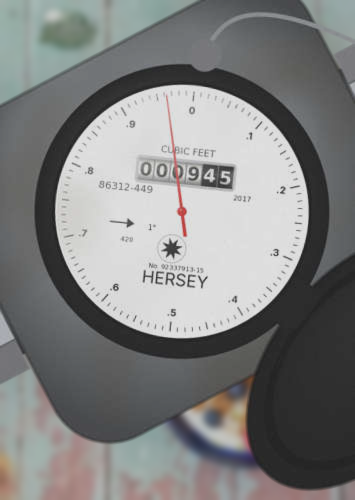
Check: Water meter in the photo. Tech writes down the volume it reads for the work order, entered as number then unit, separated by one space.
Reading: 944.96 ft³
